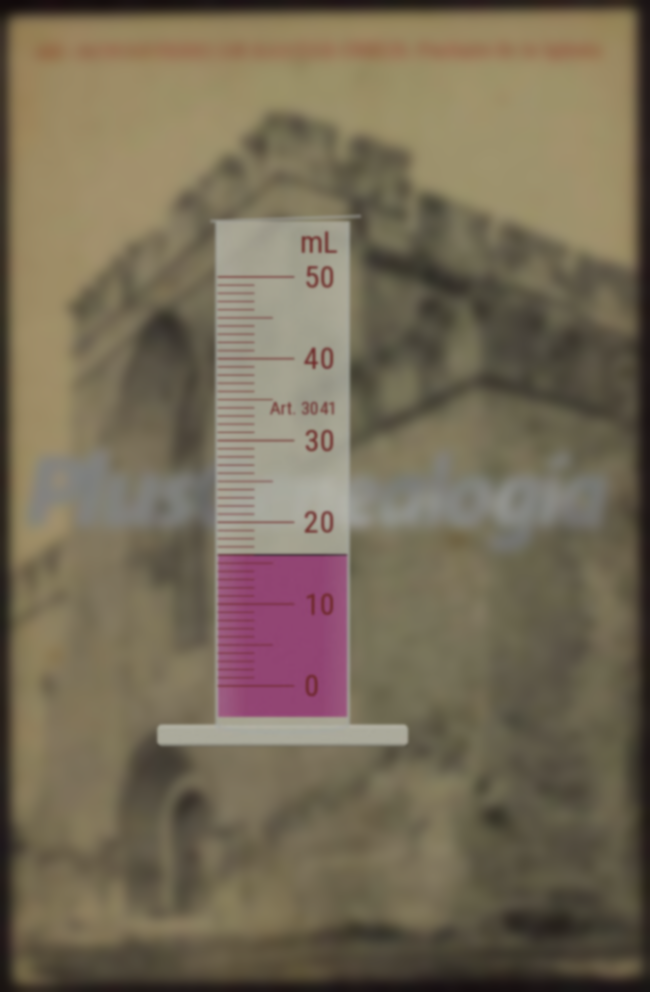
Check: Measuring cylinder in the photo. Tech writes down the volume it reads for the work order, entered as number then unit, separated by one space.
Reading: 16 mL
